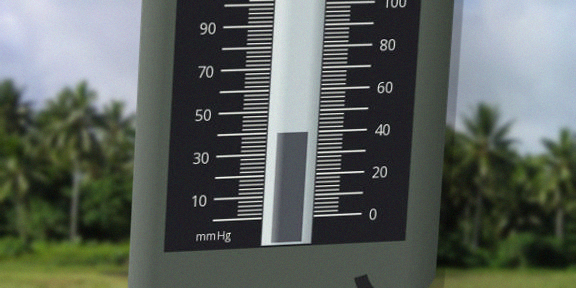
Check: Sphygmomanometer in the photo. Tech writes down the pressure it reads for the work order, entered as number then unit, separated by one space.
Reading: 40 mmHg
